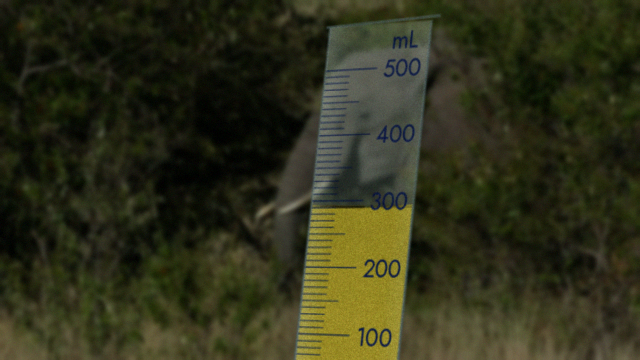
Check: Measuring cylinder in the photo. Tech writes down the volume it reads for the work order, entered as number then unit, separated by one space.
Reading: 290 mL
